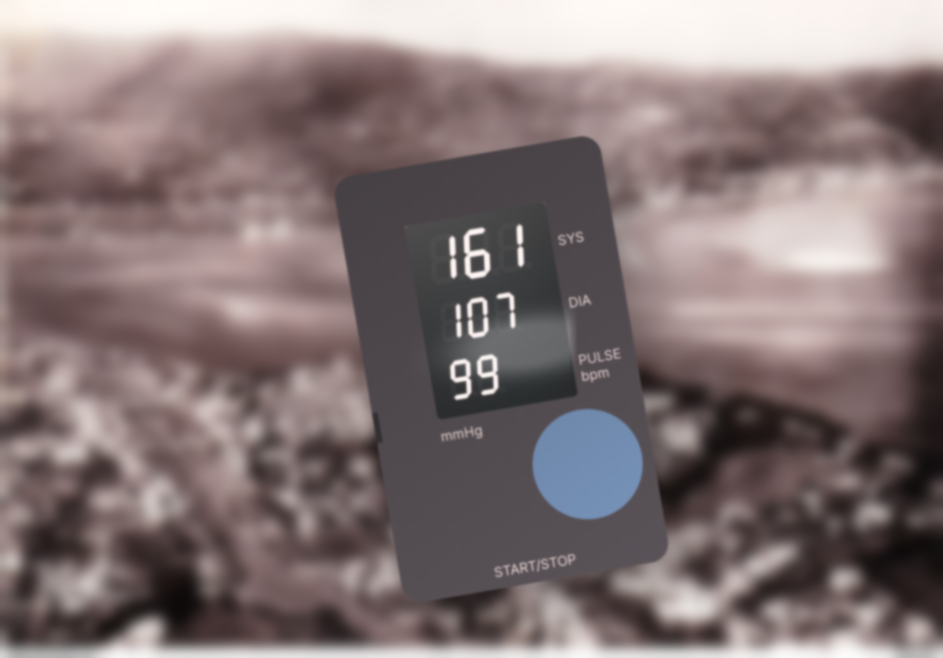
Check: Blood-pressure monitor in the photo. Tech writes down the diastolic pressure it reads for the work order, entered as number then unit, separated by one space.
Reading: 107 mmHg
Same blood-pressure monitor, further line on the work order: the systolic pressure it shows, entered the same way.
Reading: 161 mmHg
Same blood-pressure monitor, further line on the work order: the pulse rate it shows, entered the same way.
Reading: 99 bpm
